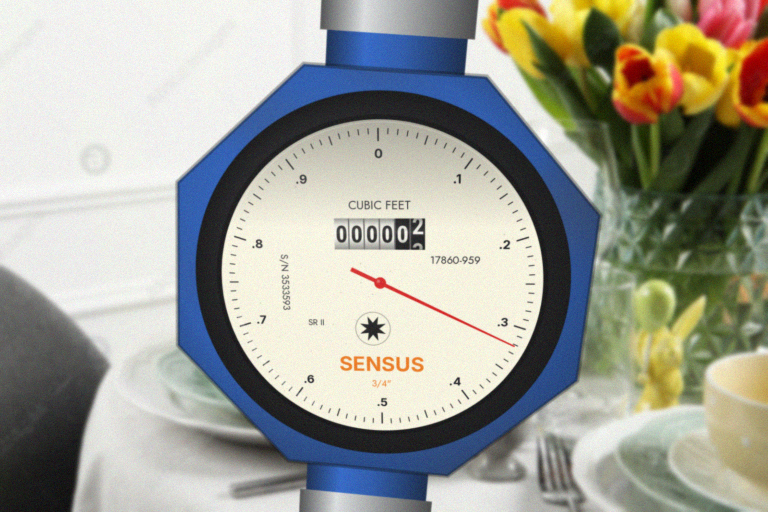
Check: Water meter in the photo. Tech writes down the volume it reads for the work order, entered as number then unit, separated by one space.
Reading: 2.32 ft³
